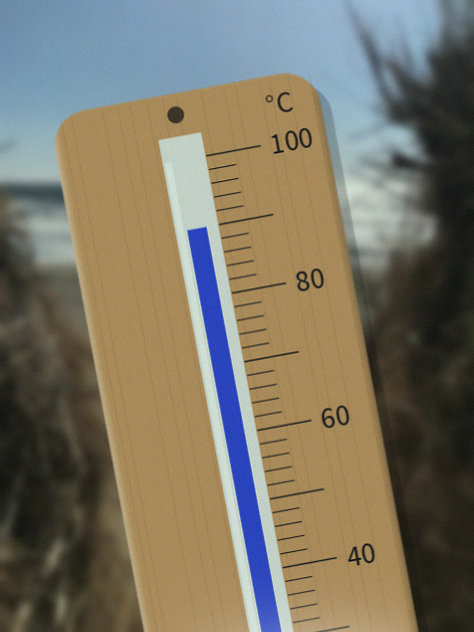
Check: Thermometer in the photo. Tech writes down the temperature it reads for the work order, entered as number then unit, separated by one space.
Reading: 90 °C
